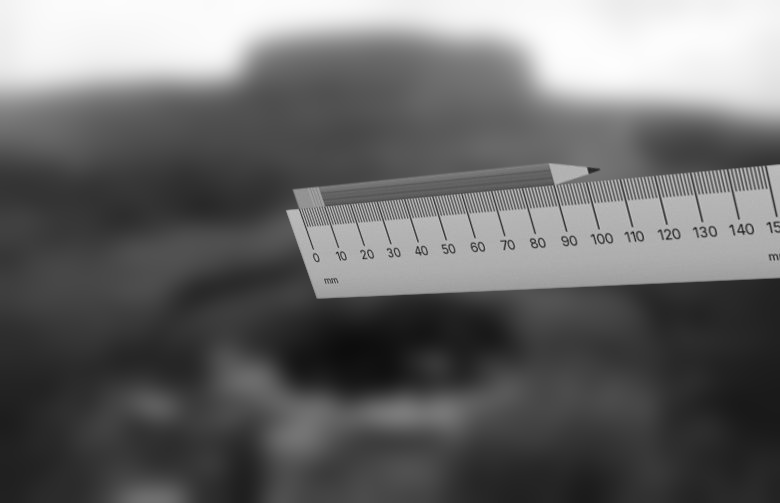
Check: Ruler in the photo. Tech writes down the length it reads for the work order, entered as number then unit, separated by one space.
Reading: 105 mm
